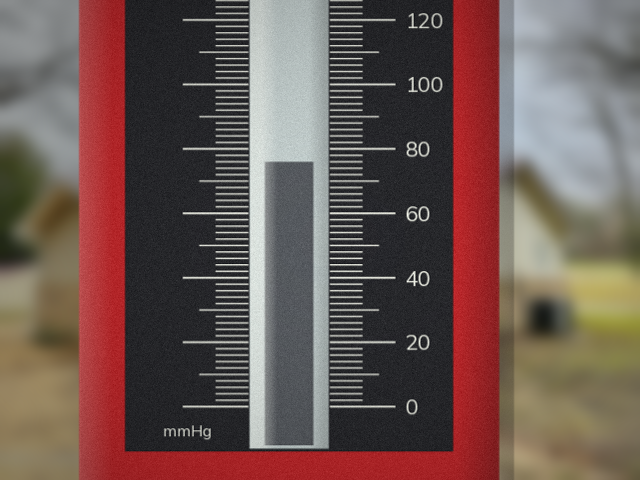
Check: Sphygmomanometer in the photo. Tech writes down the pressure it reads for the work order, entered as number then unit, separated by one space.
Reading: 76 mmHg
